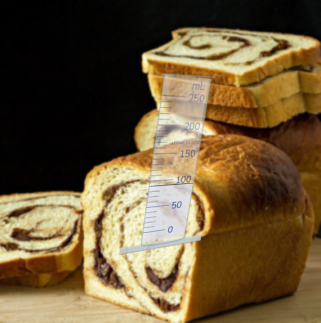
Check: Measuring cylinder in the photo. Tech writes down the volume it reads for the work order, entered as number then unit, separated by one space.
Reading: 90 mL
